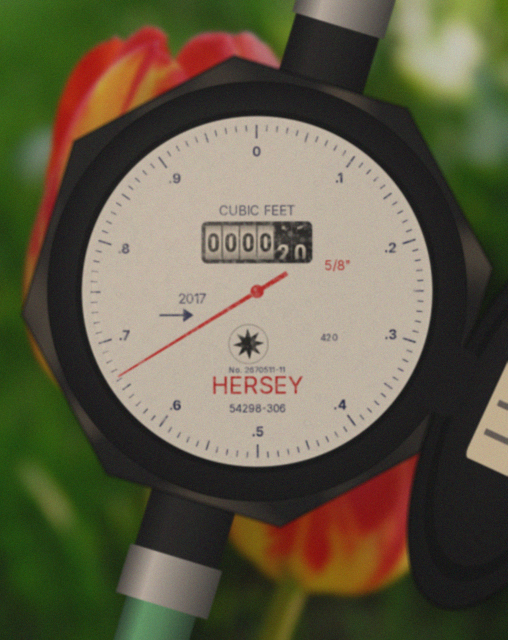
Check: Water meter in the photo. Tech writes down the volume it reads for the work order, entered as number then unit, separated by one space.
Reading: 19.66 ft³
